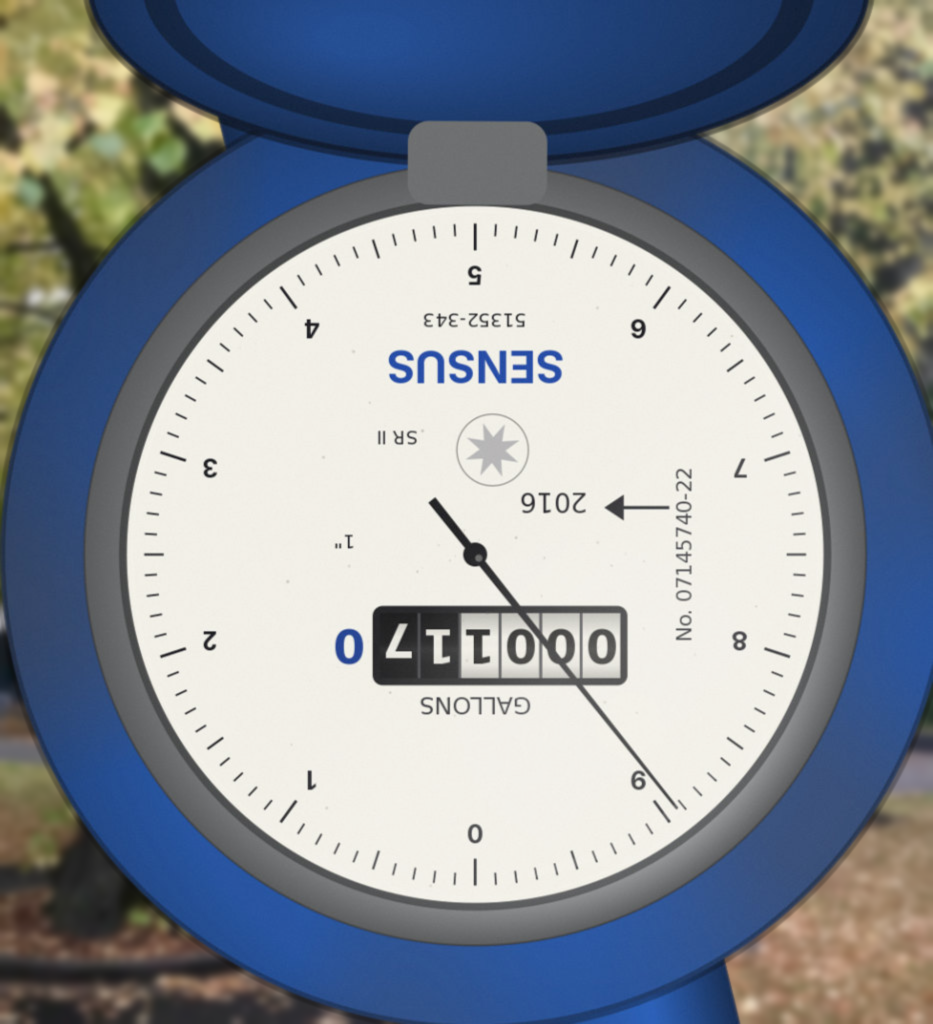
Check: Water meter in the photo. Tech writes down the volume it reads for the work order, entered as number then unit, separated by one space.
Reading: 1168.9 gal
